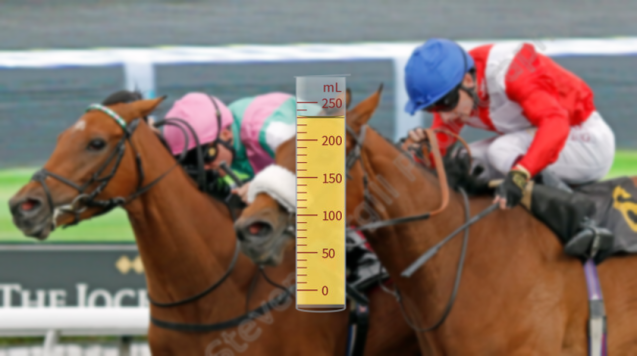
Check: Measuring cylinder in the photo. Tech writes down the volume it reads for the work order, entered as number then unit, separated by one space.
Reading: 230 mL
